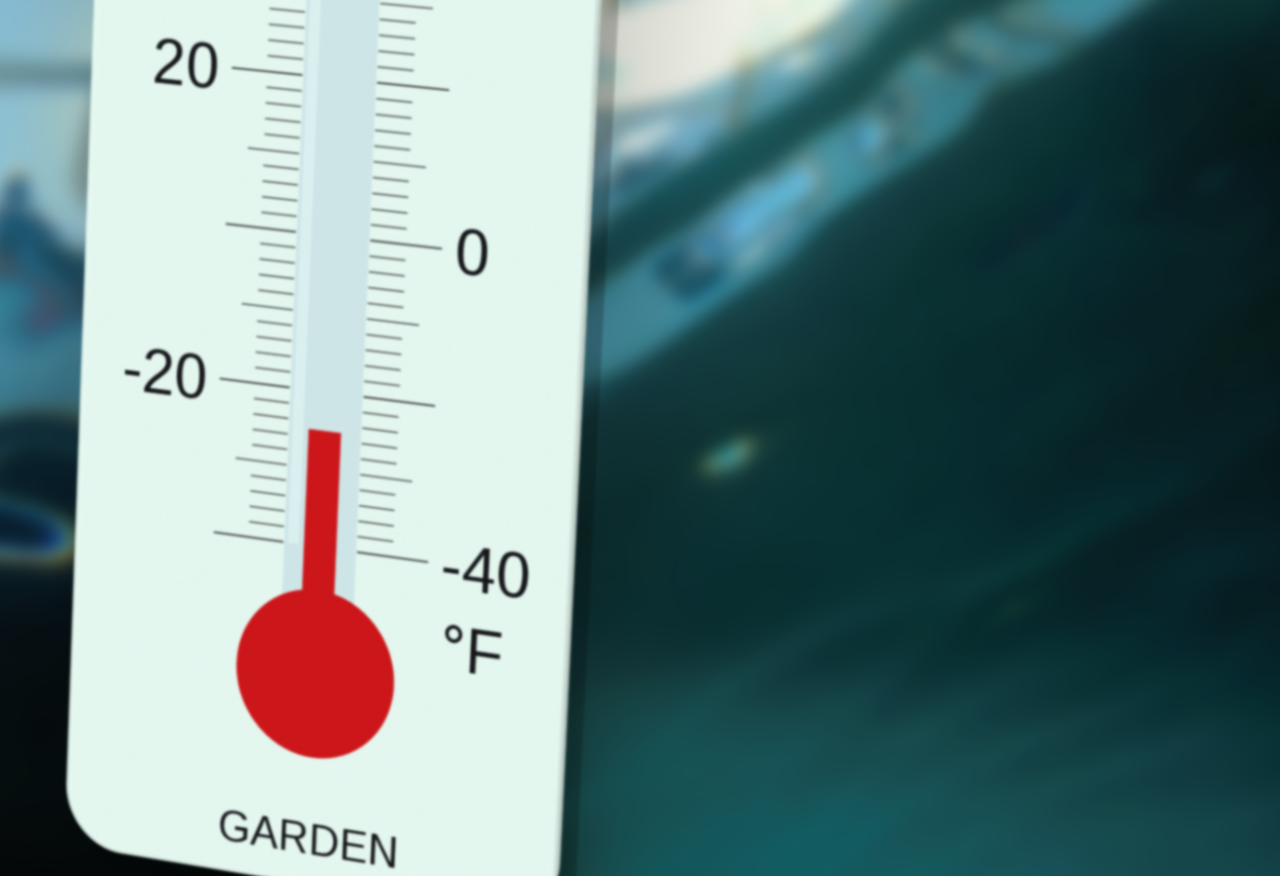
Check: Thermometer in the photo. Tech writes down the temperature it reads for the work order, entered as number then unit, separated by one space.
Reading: -25 °F
